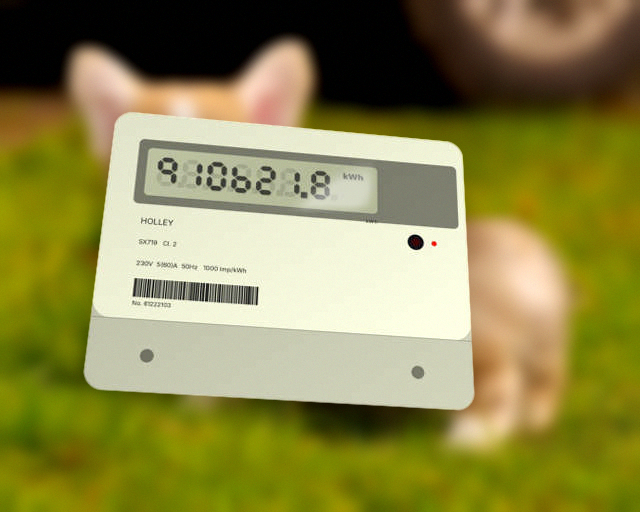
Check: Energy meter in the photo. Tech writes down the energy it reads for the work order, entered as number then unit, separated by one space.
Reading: 910621.8 kWh
